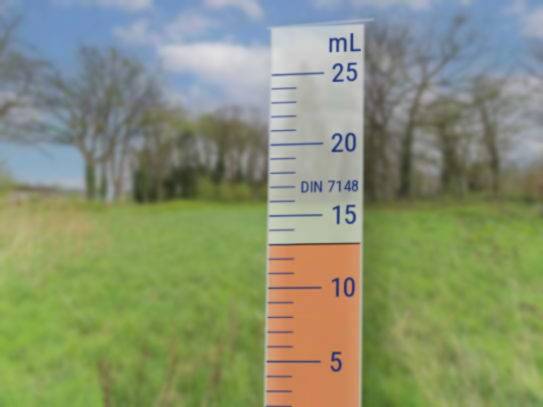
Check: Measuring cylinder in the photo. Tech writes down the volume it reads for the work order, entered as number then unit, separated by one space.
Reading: 13 mL
